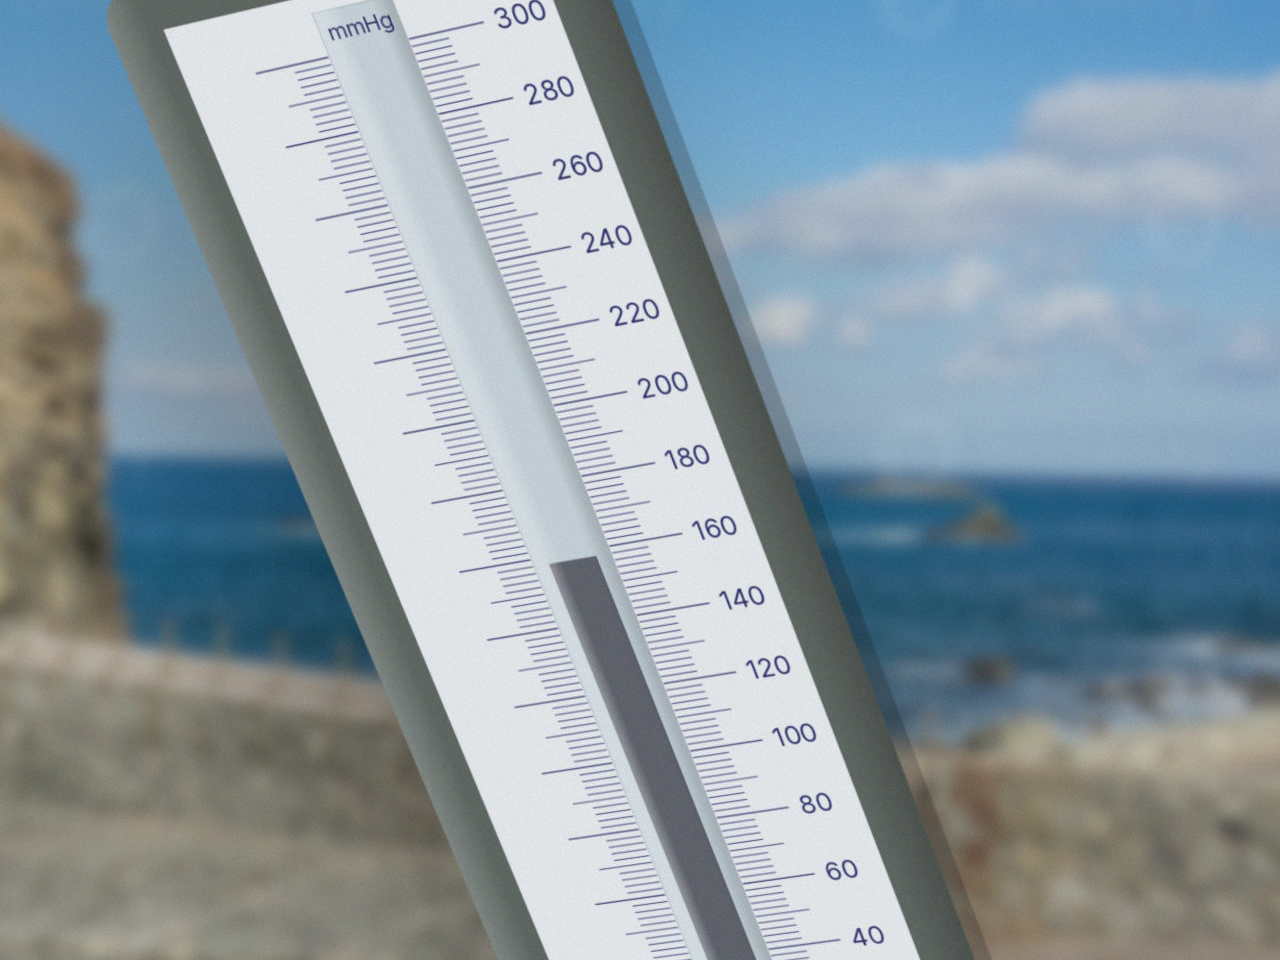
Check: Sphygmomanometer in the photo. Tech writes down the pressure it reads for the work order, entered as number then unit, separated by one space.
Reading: 158 mmHg
